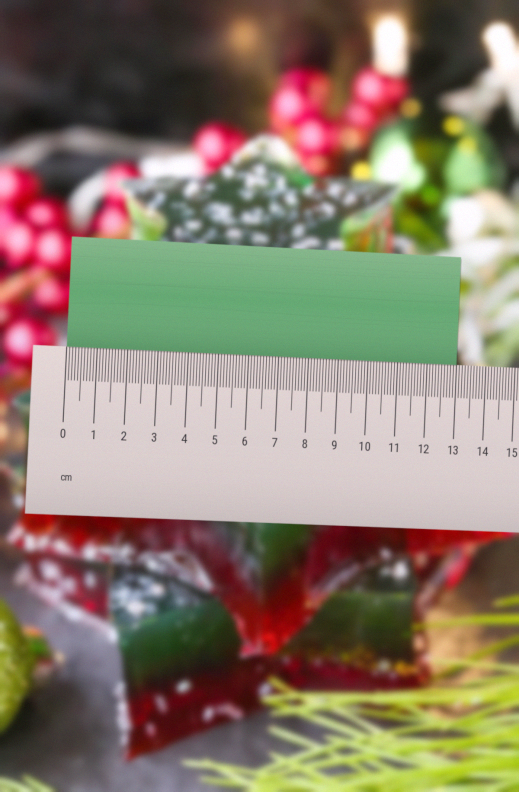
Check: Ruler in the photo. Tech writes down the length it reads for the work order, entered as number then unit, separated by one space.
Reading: 13 cm
